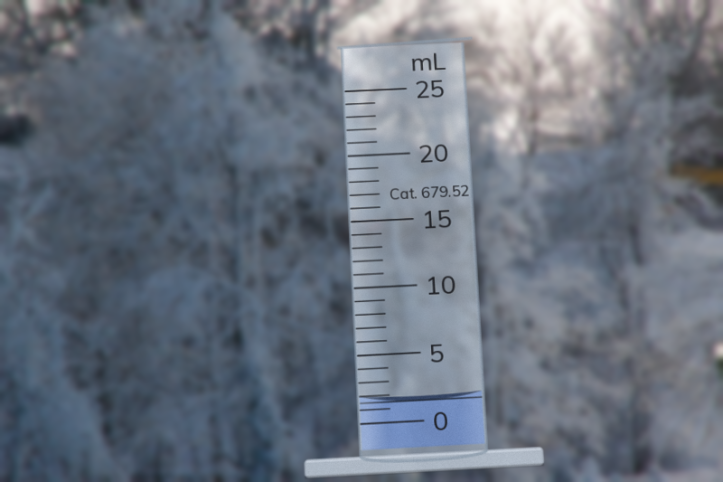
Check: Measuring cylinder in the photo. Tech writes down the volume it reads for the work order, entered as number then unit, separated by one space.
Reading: 1.5 mL
